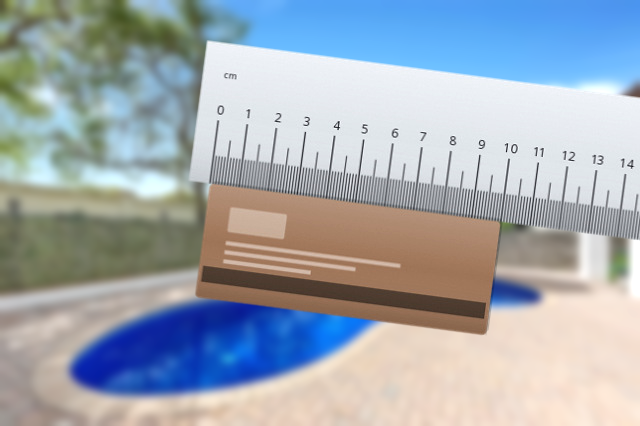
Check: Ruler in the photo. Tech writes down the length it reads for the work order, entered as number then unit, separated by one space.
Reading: 10 cm
